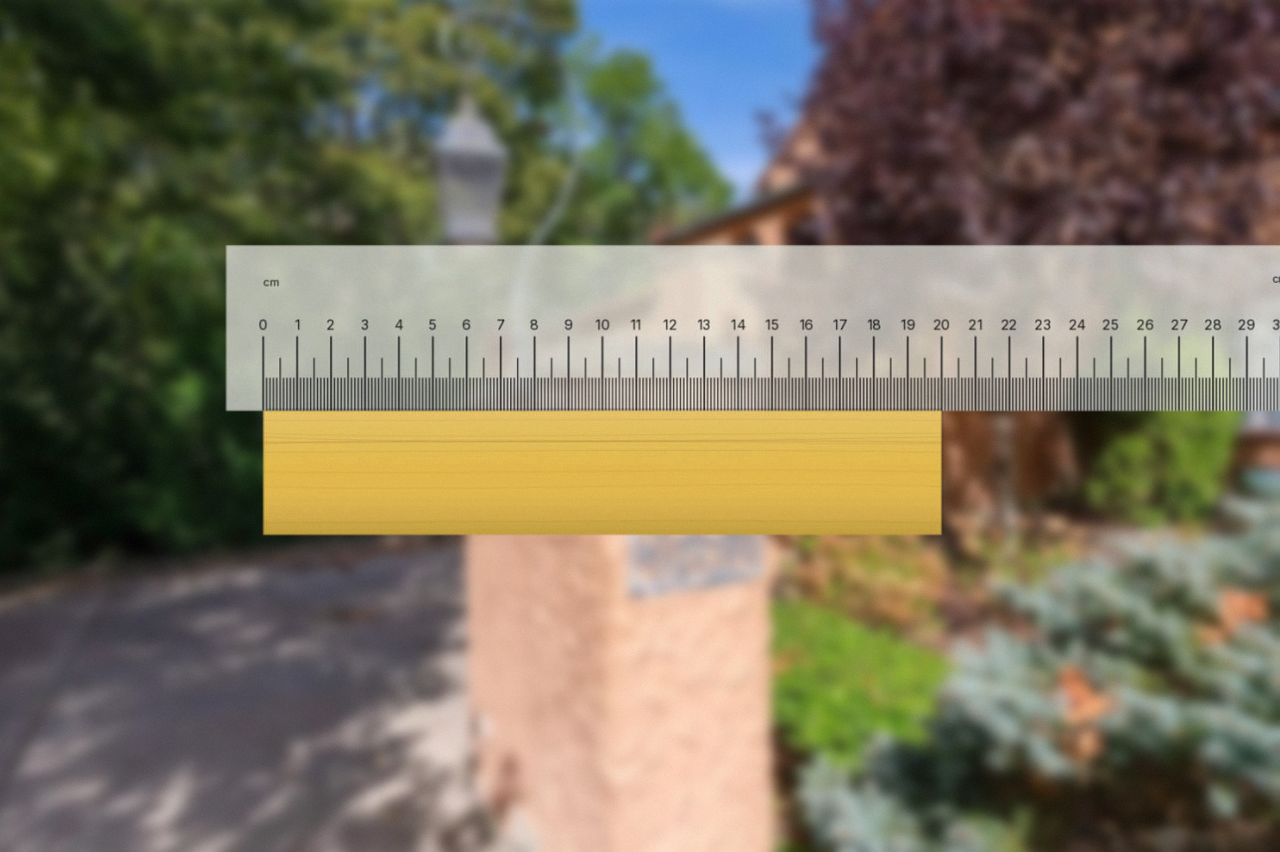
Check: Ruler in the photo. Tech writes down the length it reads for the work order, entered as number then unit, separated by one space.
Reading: 20 cm
